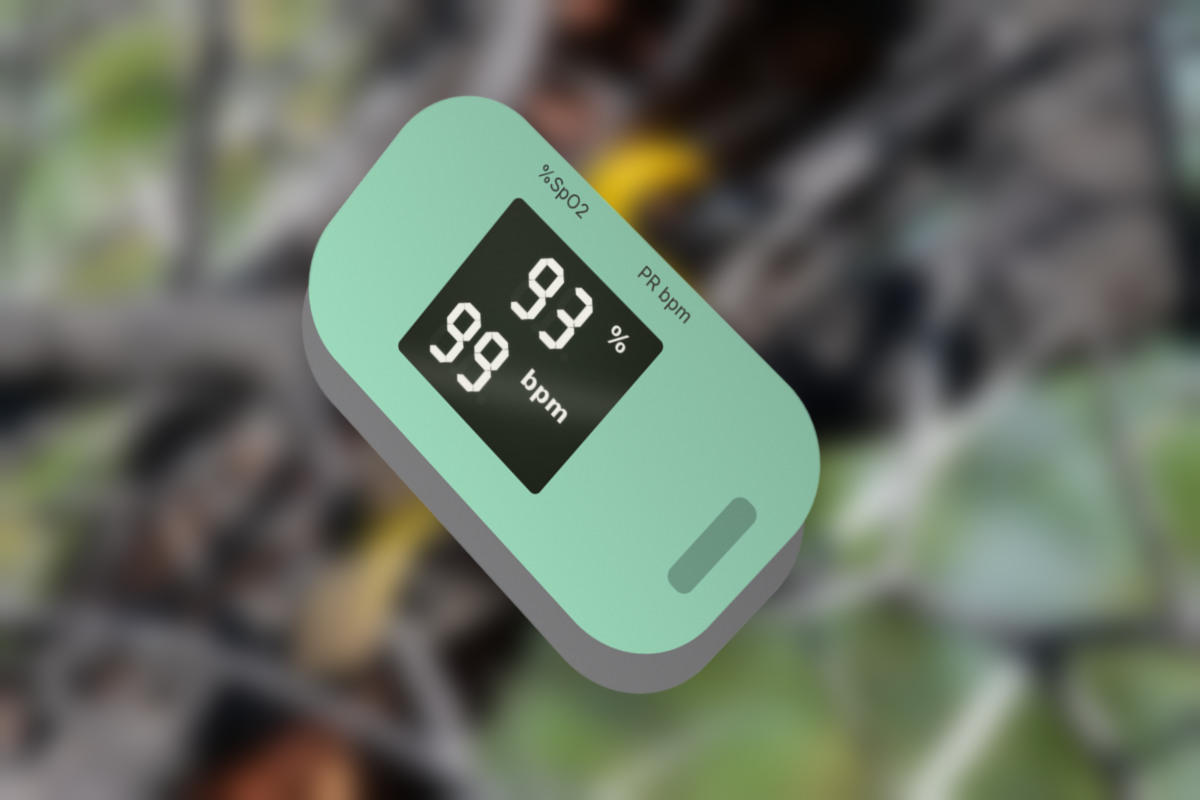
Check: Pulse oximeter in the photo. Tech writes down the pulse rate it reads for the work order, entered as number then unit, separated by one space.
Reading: 99 bpm
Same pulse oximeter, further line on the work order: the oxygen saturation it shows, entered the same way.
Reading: 93 %
